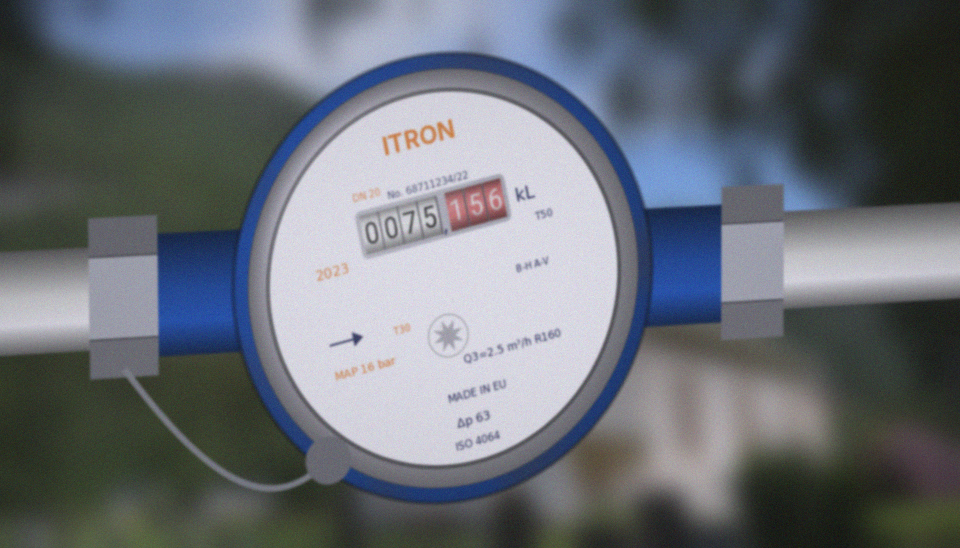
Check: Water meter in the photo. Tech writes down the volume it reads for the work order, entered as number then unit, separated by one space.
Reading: 75.156 kL
